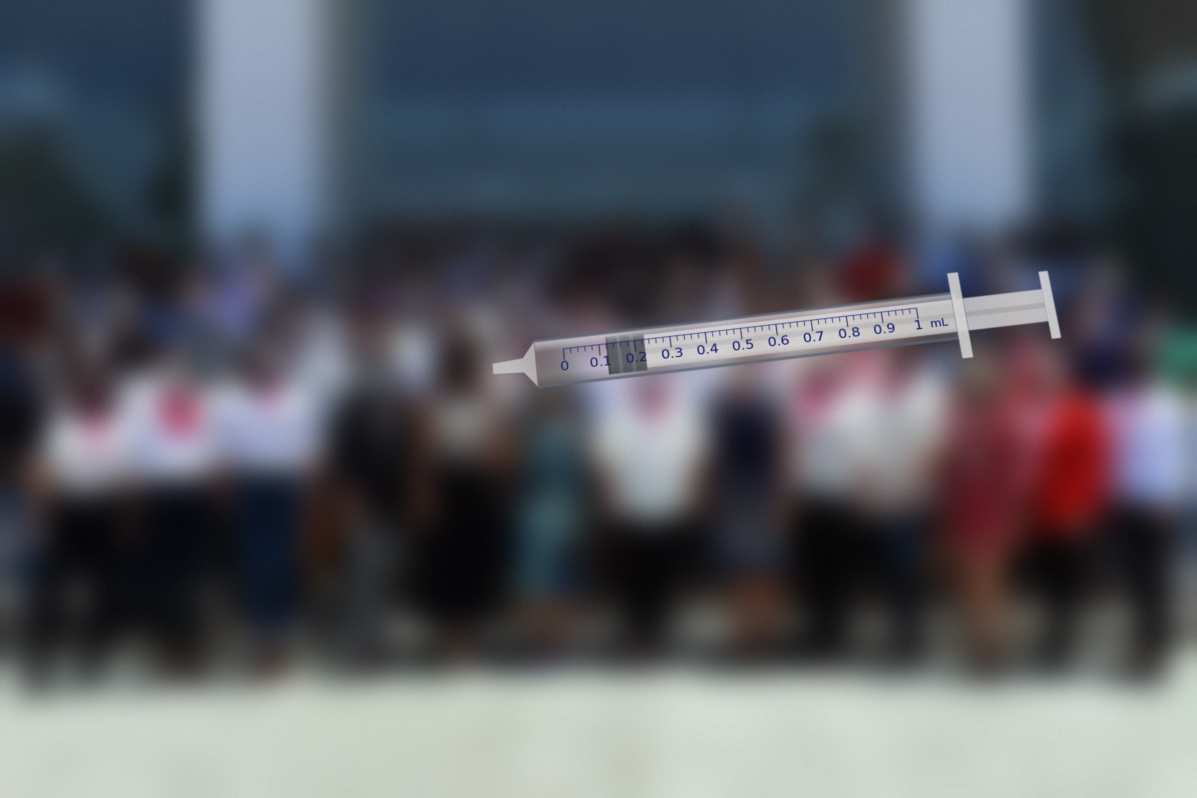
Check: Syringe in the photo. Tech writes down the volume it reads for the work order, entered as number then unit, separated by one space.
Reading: 0.12 mL
